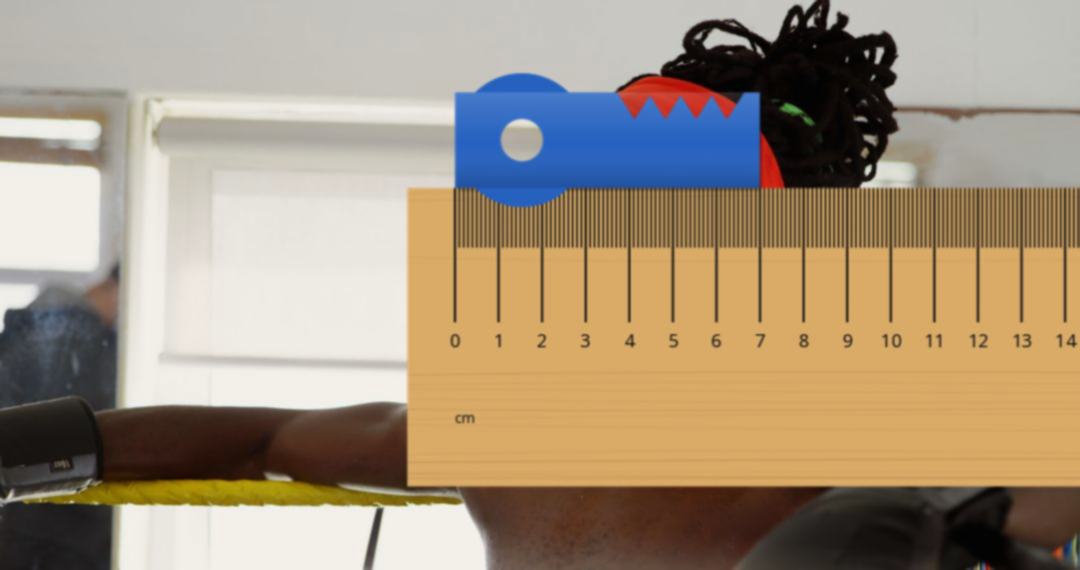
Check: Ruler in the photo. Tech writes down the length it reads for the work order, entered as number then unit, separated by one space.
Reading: 7 cm
